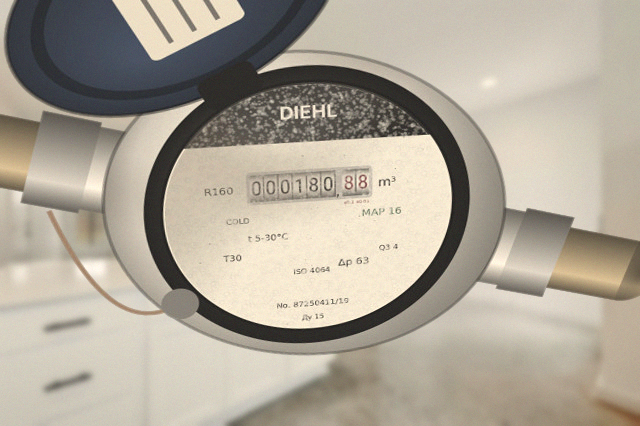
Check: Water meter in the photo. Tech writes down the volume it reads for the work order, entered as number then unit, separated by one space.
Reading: 180.88 m³
